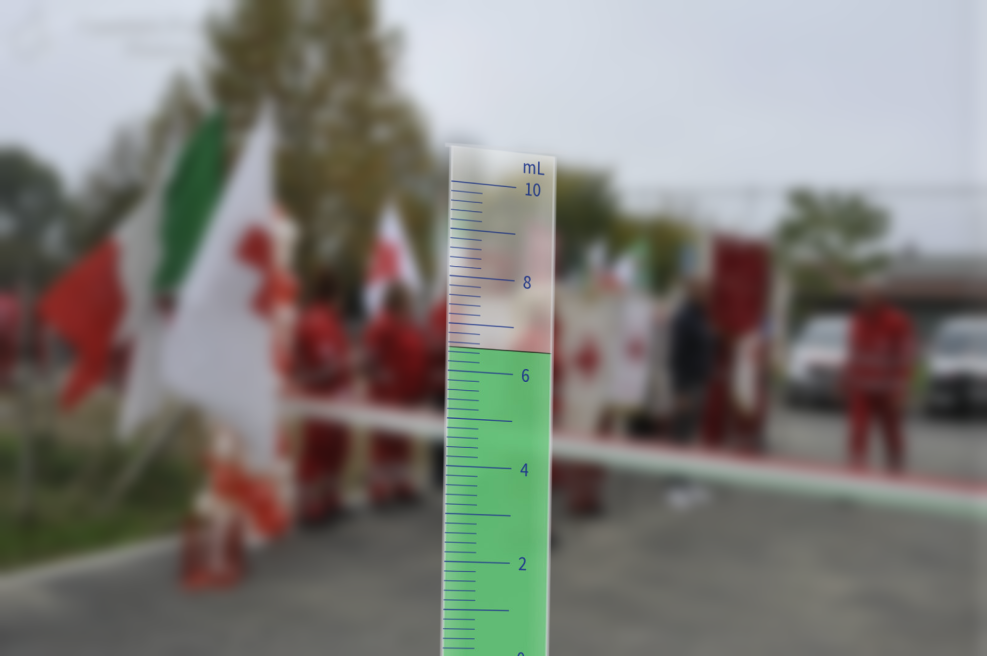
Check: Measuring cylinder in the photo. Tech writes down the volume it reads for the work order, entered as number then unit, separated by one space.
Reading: 6.5 mL
